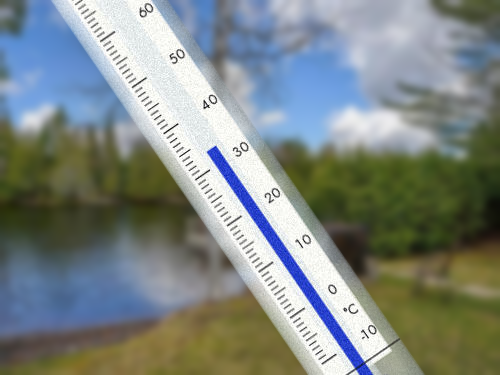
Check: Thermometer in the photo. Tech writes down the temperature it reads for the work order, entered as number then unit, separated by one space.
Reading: 33 °C
